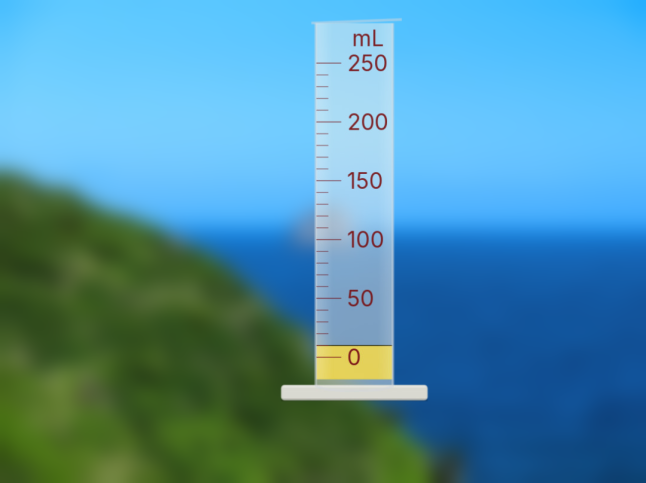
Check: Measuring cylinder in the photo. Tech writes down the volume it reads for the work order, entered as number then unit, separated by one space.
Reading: 10 mL
